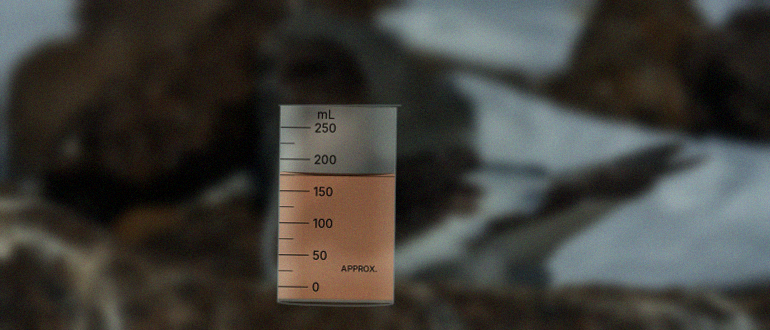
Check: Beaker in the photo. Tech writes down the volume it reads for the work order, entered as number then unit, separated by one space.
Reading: 175 mL
